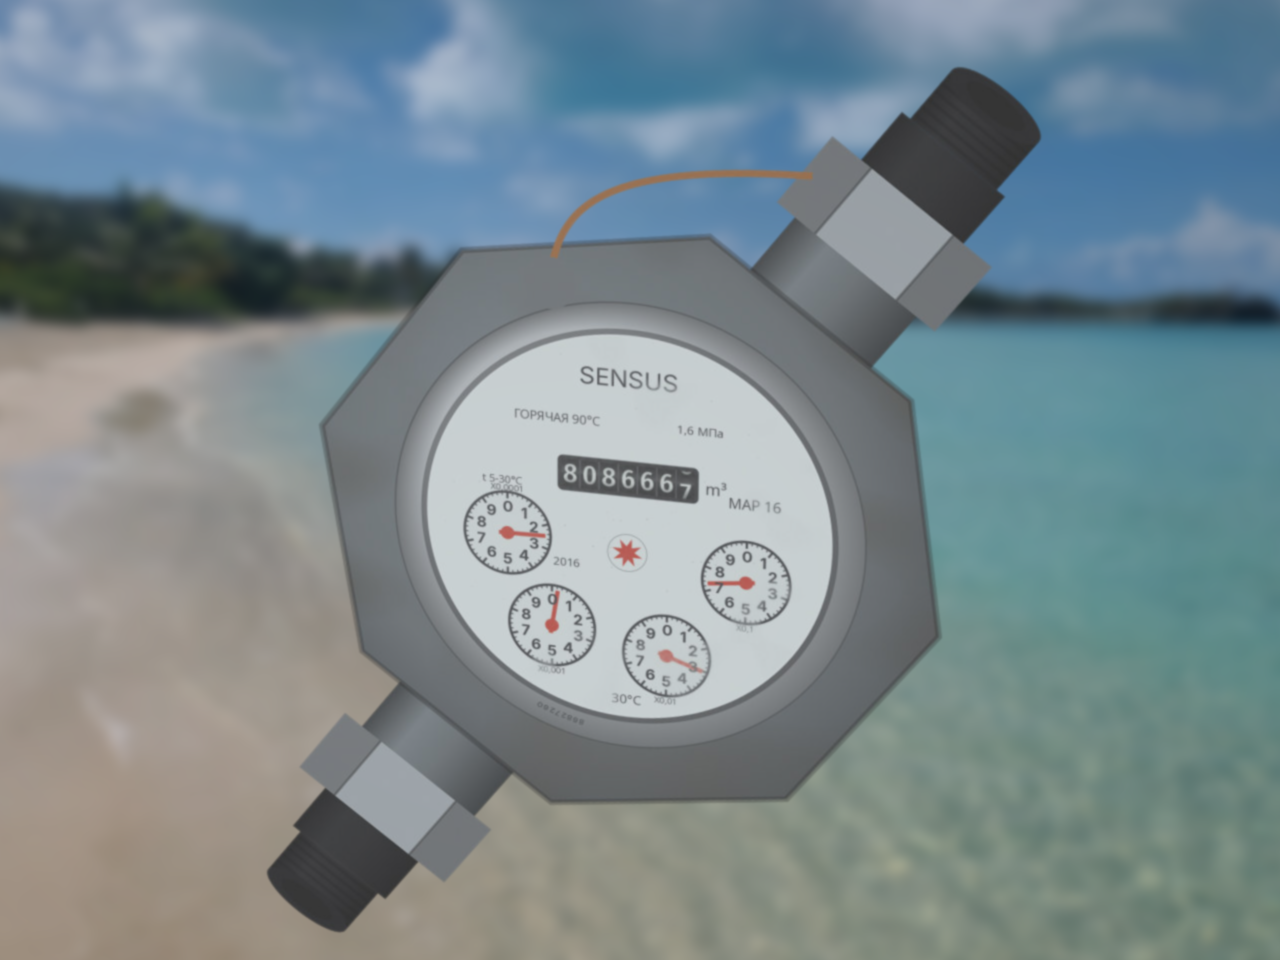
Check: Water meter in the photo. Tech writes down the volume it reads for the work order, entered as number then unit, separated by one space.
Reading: 8086666.7302 m³
